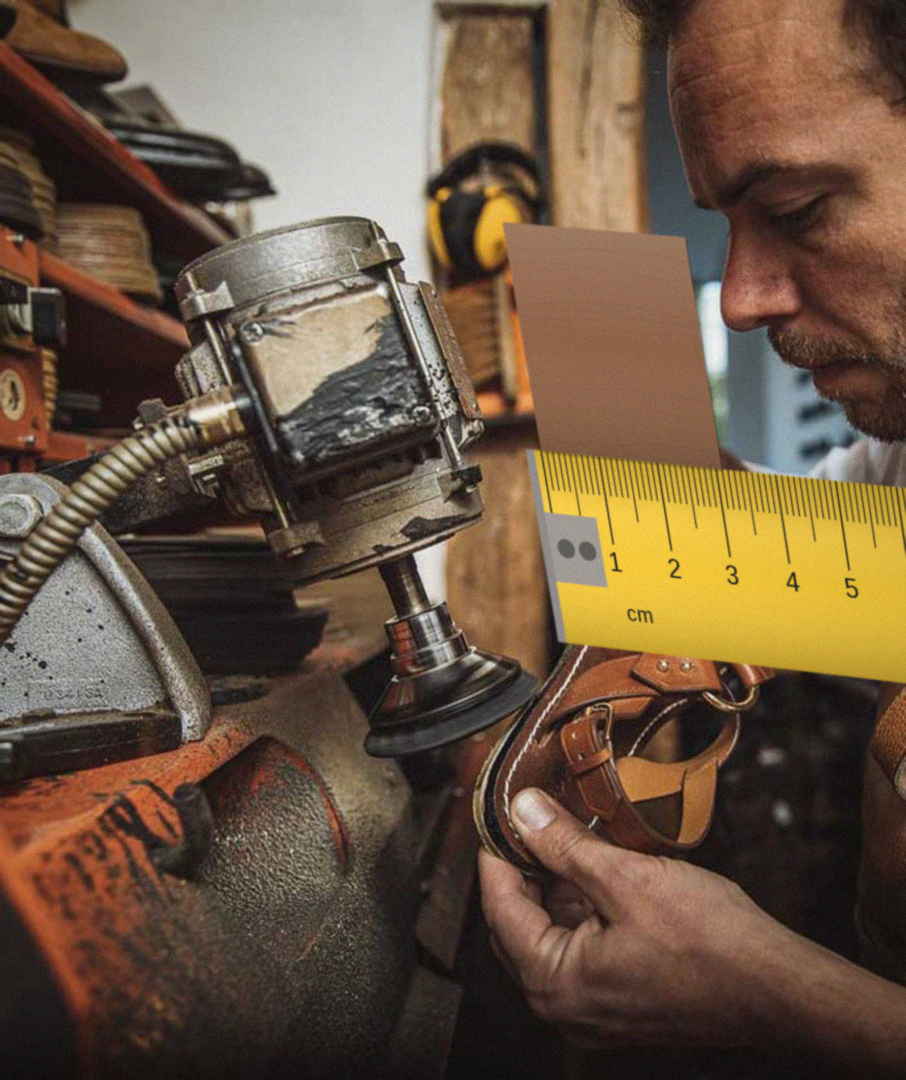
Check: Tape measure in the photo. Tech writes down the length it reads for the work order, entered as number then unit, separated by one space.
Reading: 3.1 cm
